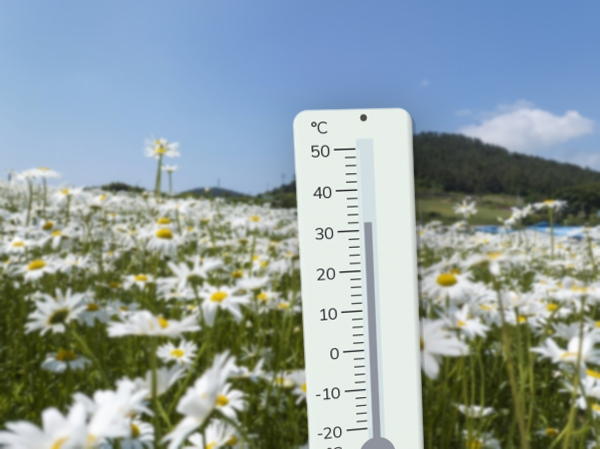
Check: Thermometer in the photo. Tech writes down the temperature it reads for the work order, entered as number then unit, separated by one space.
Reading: 32 °C
